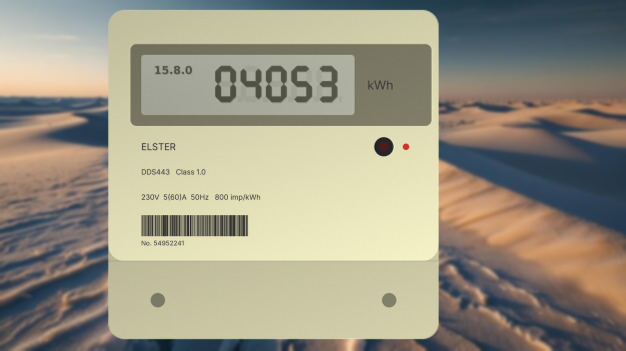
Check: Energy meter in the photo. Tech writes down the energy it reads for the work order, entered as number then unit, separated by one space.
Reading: 4053 kWh
